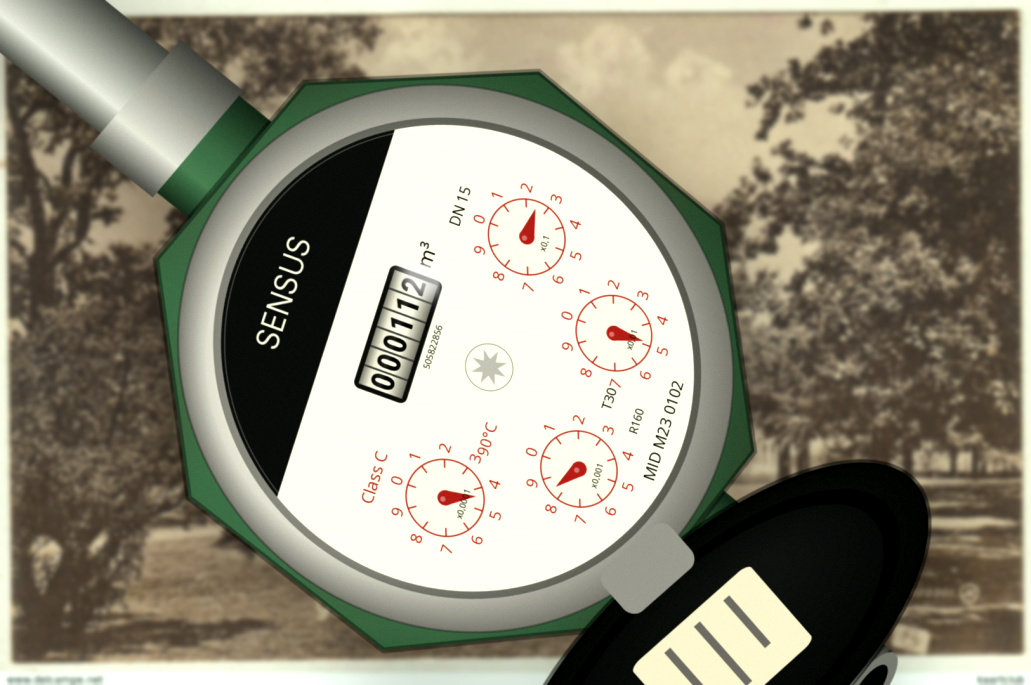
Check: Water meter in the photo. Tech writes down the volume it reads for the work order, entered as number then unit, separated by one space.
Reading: 112.2484 m³
